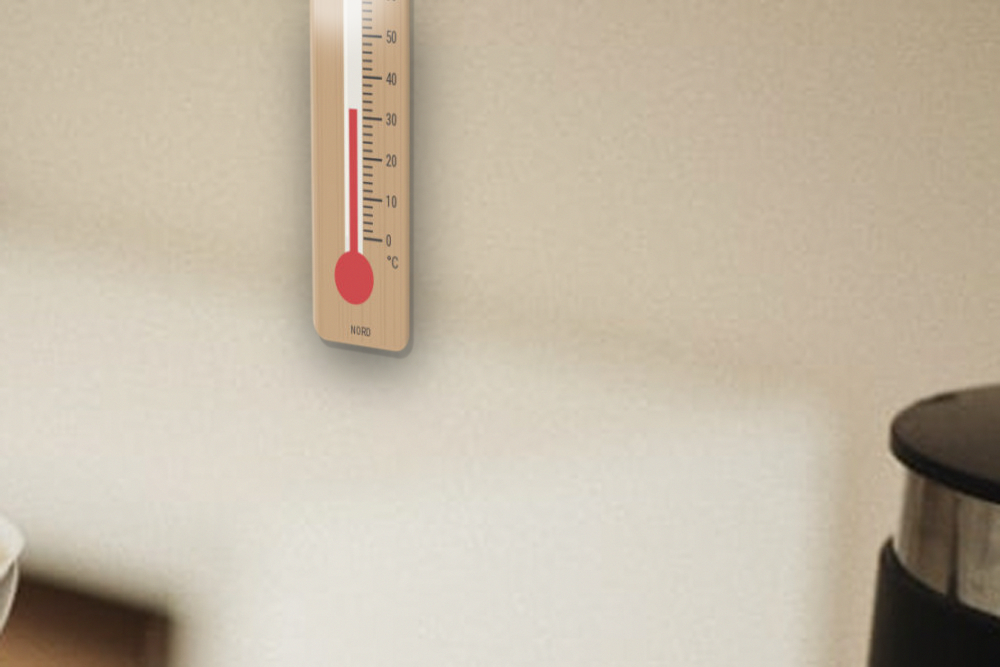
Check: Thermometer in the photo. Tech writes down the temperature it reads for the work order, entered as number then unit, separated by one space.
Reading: 32 °C
